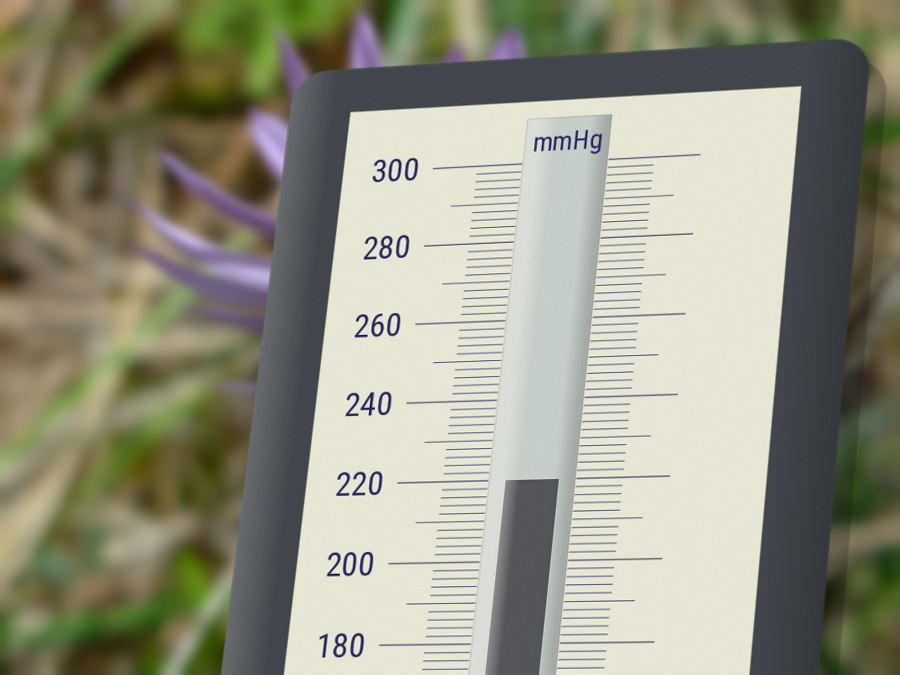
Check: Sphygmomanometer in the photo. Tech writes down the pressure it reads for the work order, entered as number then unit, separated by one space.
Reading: 220 mmHg
